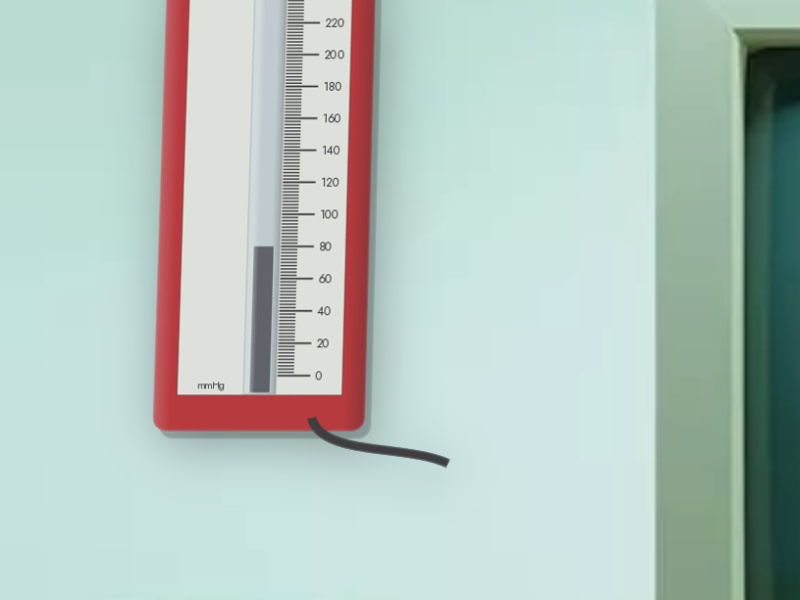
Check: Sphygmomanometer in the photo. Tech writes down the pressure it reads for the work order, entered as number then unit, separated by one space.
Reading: 80 mmHg
